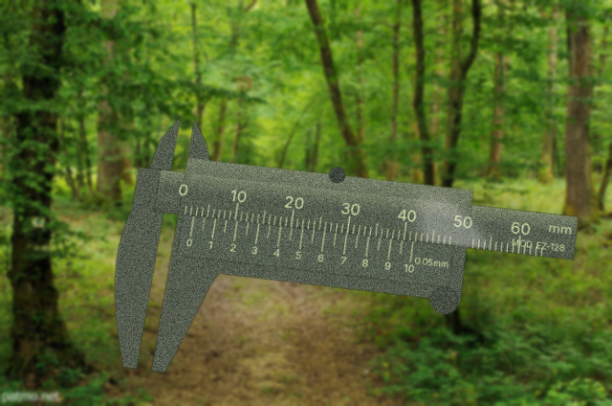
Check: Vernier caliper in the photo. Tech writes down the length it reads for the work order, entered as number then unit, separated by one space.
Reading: 2.6 mm
